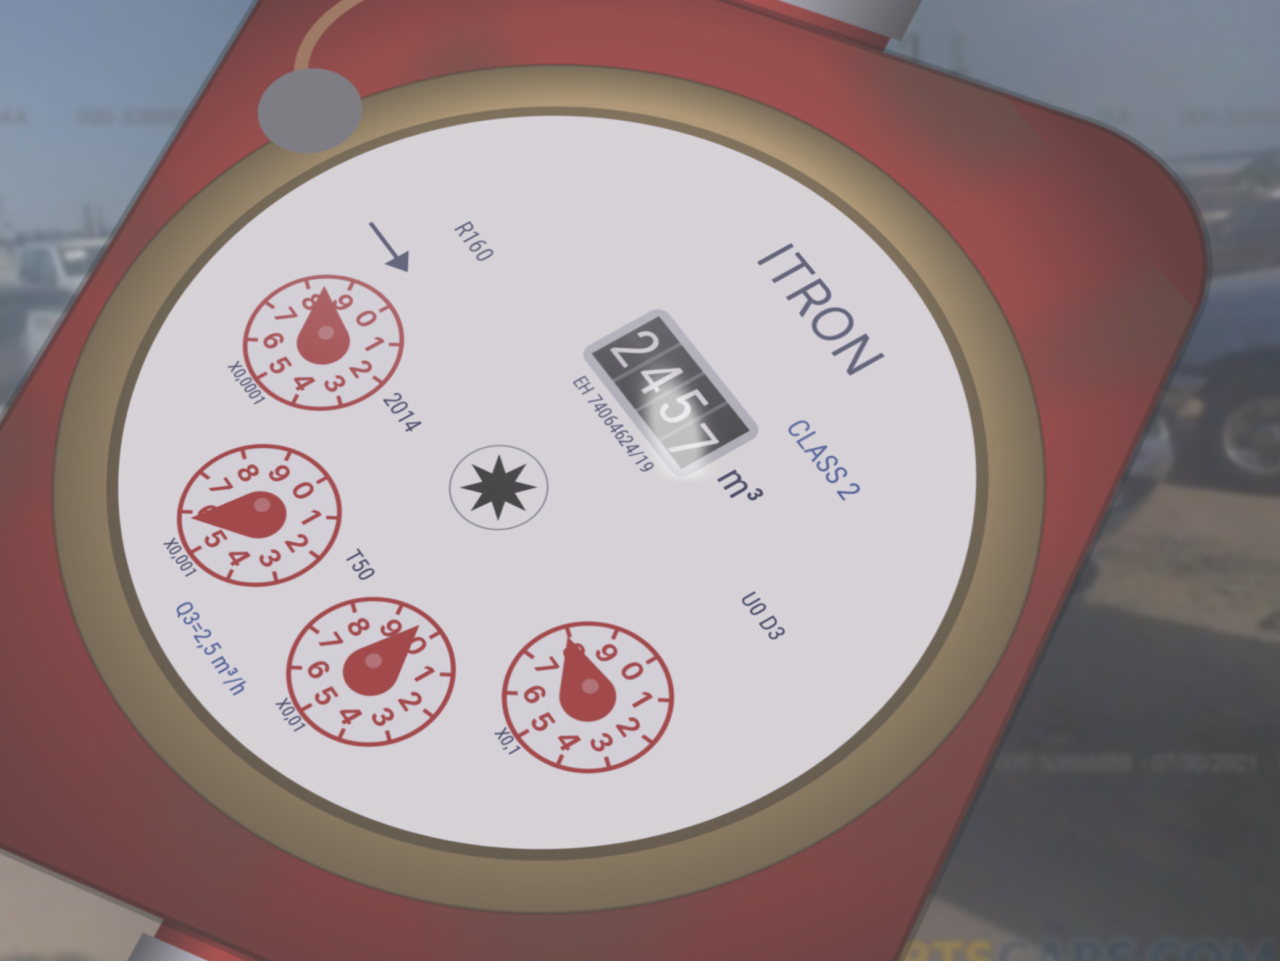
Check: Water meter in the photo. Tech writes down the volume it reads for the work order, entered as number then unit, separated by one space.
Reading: 2456.7958 m³
